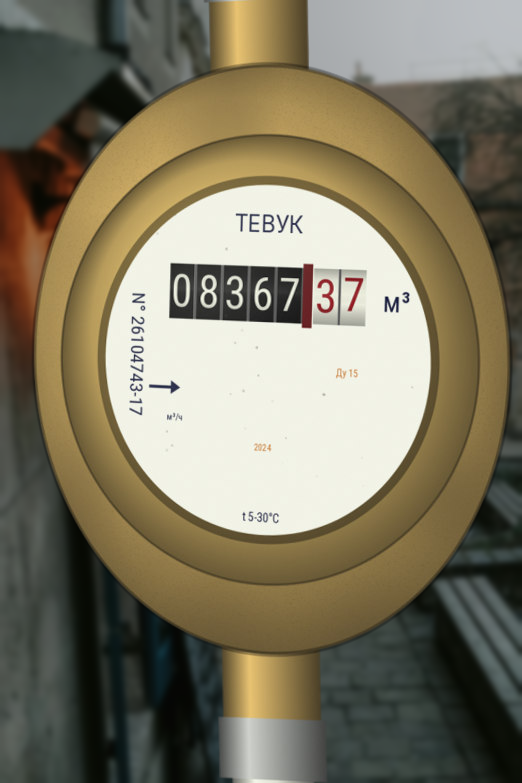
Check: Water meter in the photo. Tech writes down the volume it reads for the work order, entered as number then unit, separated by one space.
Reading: 8367.37 m³
